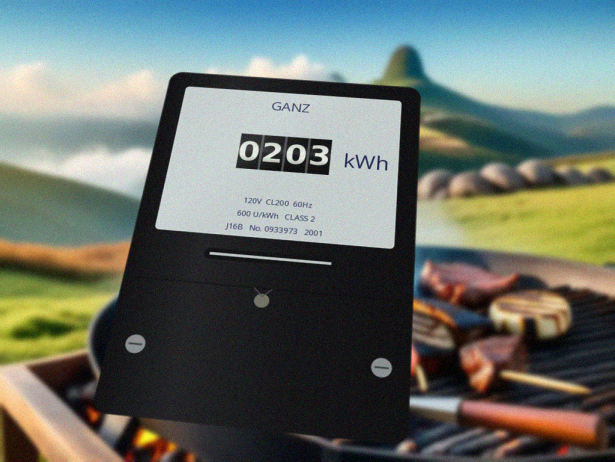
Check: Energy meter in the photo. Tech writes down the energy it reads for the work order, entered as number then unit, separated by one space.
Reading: 203 kWh
